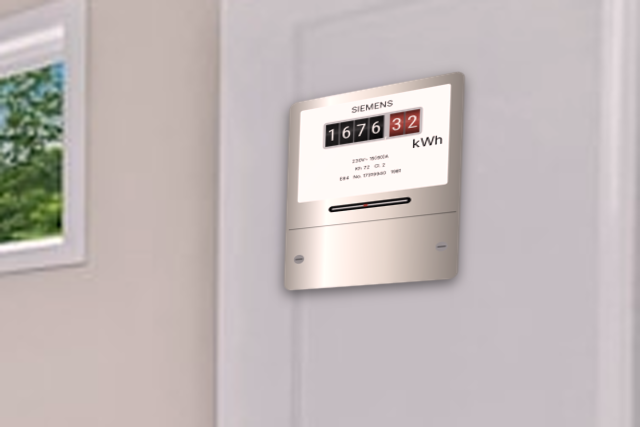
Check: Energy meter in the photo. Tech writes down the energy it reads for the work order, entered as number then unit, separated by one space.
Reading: 1676.32 kWh
